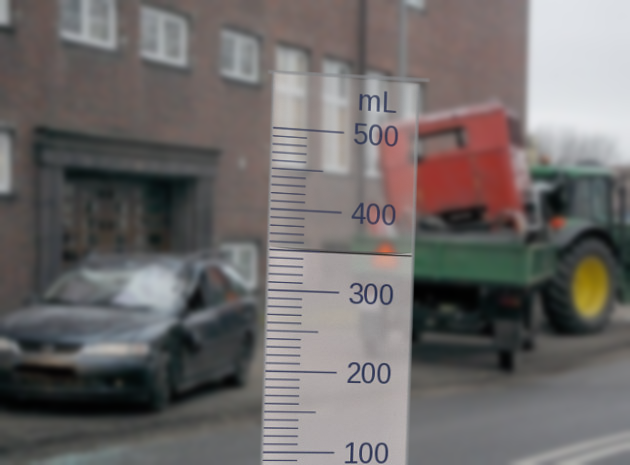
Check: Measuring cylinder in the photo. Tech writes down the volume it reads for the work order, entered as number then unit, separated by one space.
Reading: 350 mL
